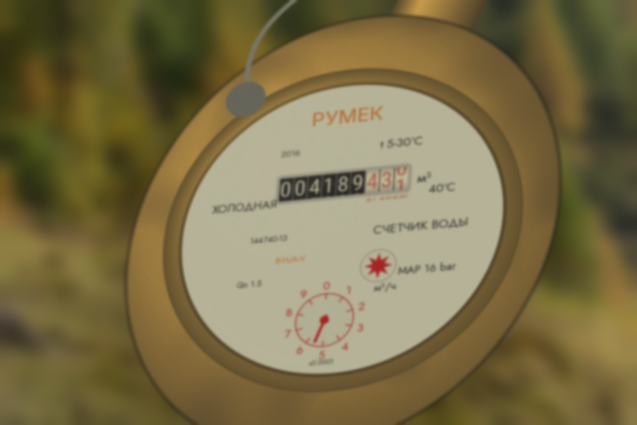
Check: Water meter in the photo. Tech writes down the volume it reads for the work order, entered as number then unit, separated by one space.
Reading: 4189.4305 m³
